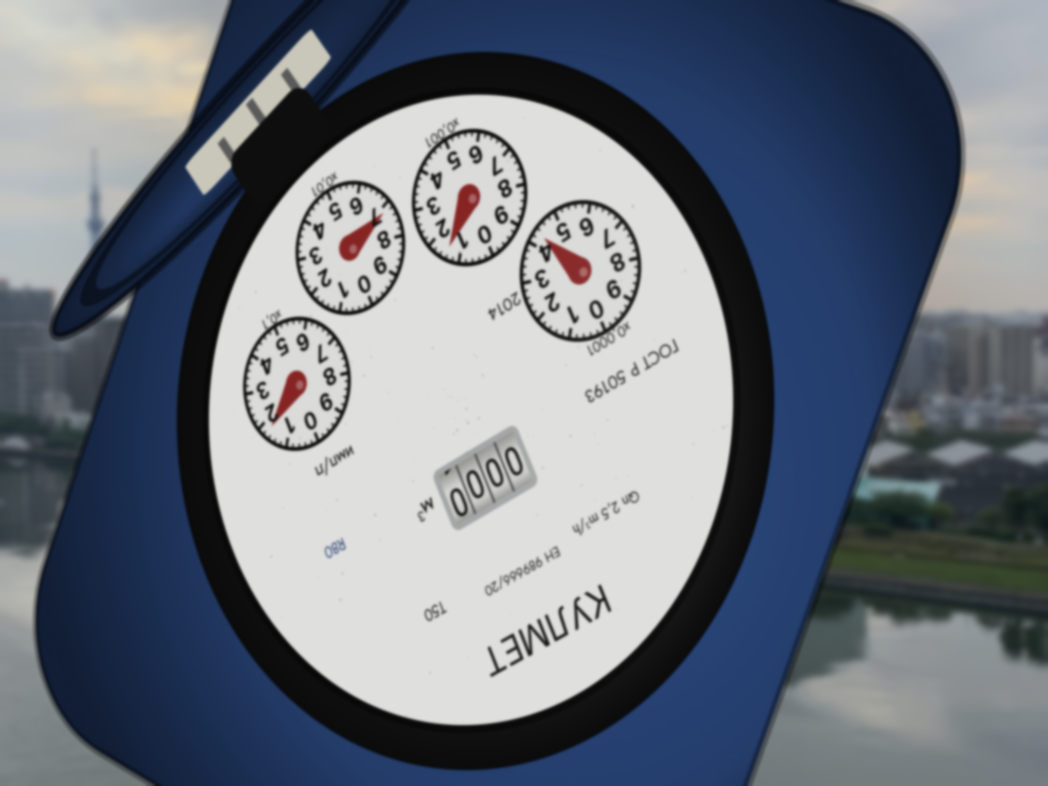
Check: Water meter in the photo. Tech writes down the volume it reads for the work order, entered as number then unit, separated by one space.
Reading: 0.1714 m³
